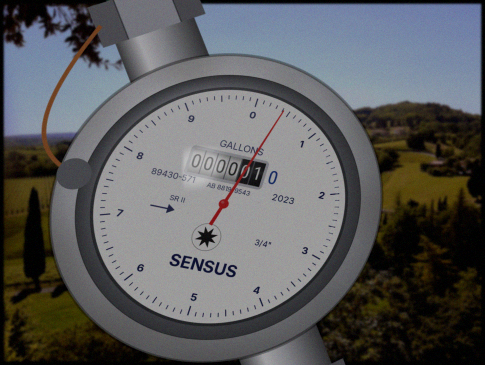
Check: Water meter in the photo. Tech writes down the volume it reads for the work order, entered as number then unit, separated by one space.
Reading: 10.4 gal
